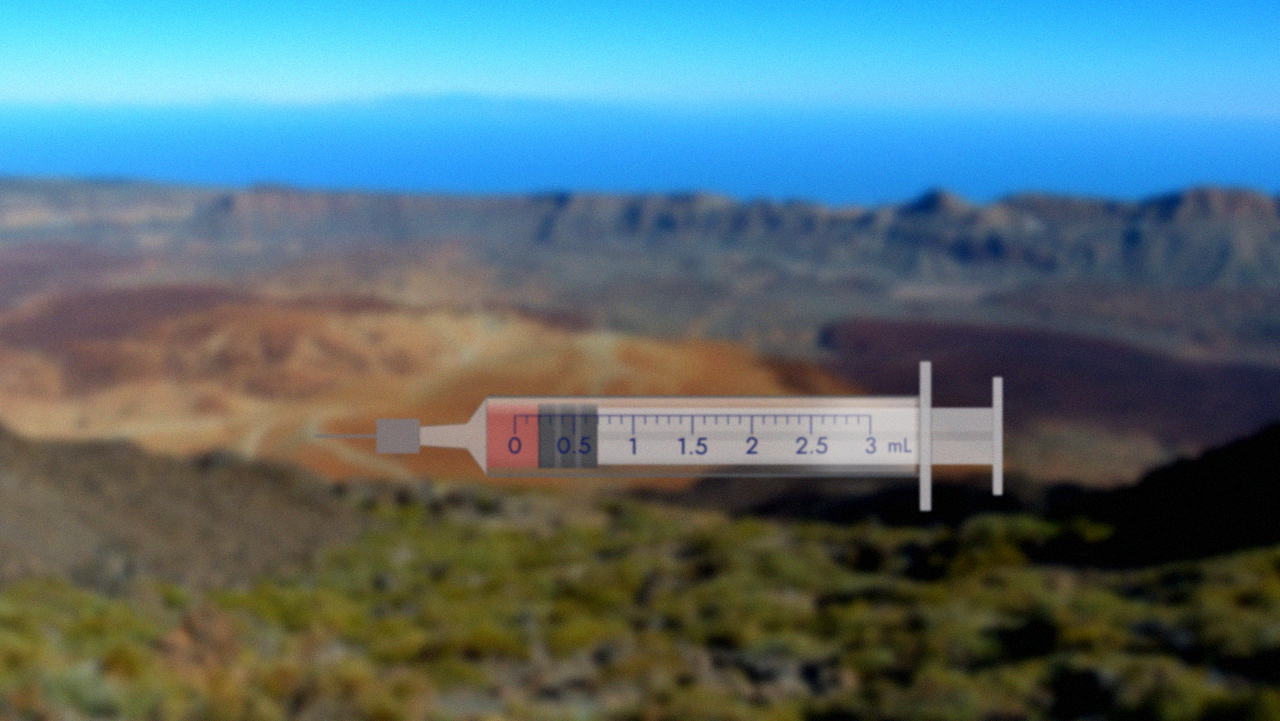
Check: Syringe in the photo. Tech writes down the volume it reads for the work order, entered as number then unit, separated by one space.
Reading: 0.2 mL
